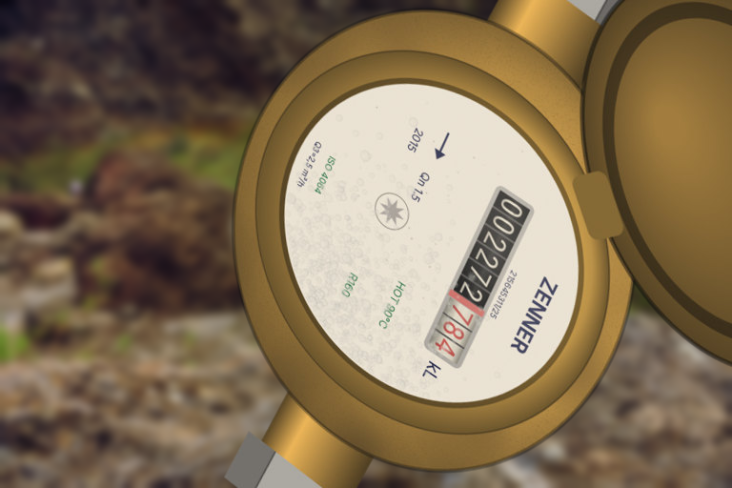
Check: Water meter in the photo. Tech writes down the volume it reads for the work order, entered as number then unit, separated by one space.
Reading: 2272.784 kL
